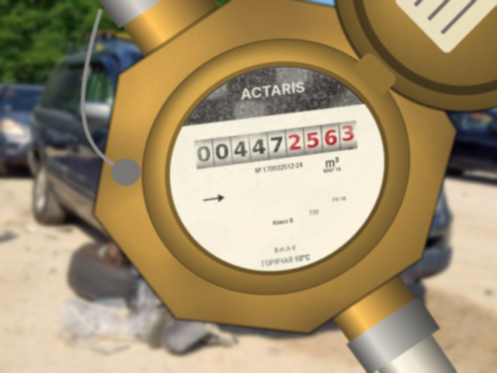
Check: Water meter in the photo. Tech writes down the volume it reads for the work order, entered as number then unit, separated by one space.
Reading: 447.2563 m³
